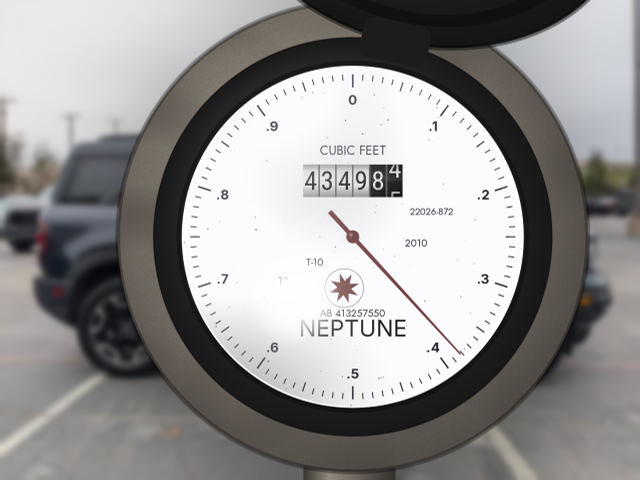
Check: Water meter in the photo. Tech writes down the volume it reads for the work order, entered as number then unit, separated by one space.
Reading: 434984.38 ft³
